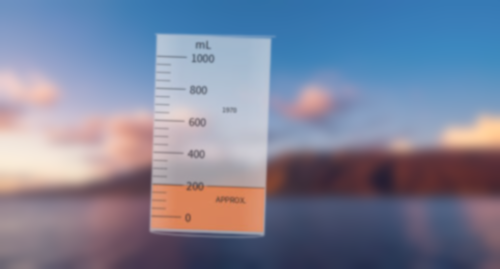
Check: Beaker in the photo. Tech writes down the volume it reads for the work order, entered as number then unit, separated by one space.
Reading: 200 mL
